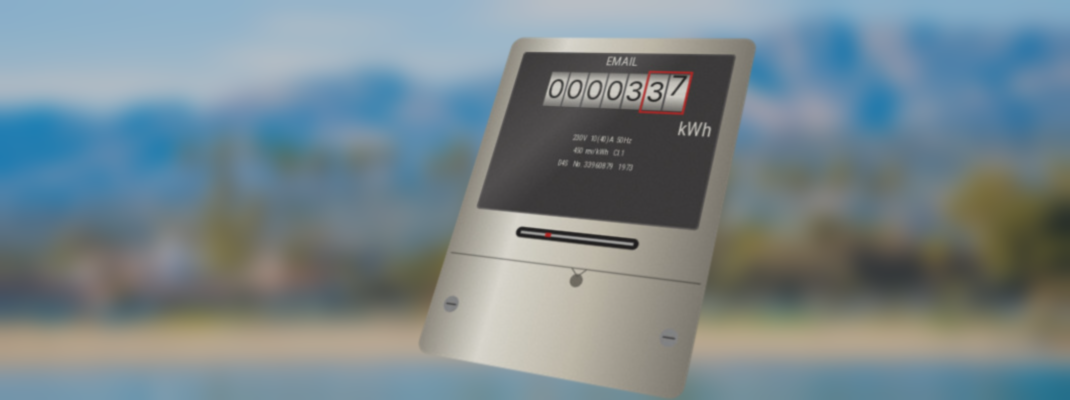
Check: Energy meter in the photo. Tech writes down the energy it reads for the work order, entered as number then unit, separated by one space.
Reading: 3.37 kWh
